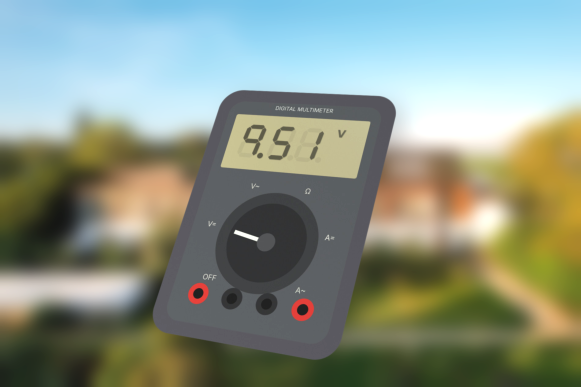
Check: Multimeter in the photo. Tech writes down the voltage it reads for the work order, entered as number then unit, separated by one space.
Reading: 9.51 V
